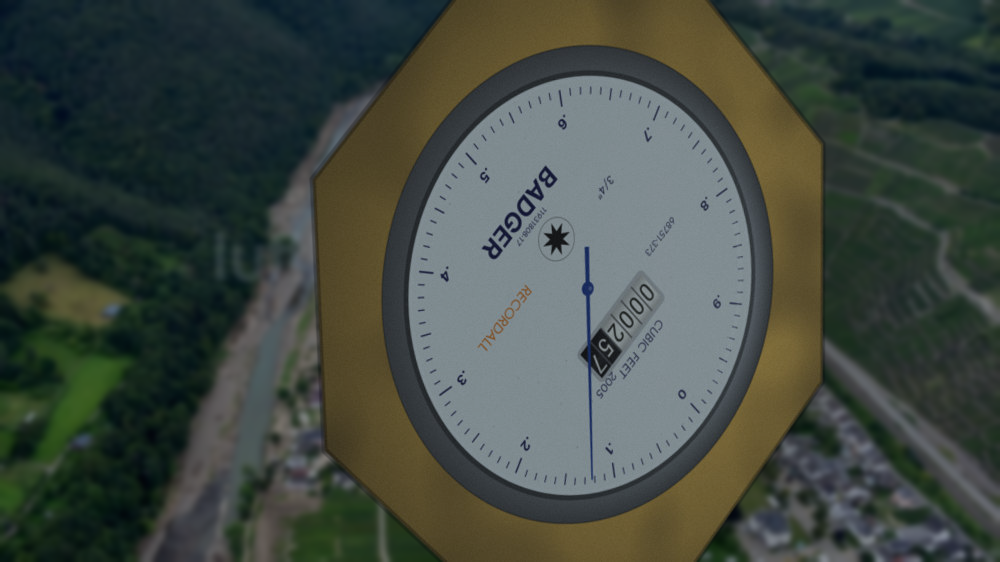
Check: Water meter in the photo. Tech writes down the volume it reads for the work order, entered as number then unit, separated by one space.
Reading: 257.12 ft³
